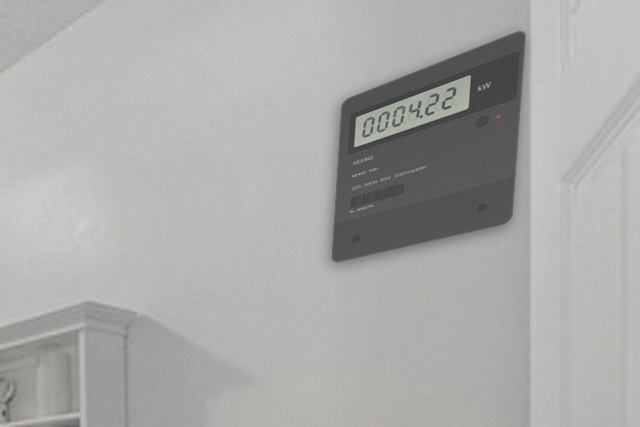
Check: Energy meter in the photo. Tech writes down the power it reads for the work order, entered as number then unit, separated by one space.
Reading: 4.22 kW
